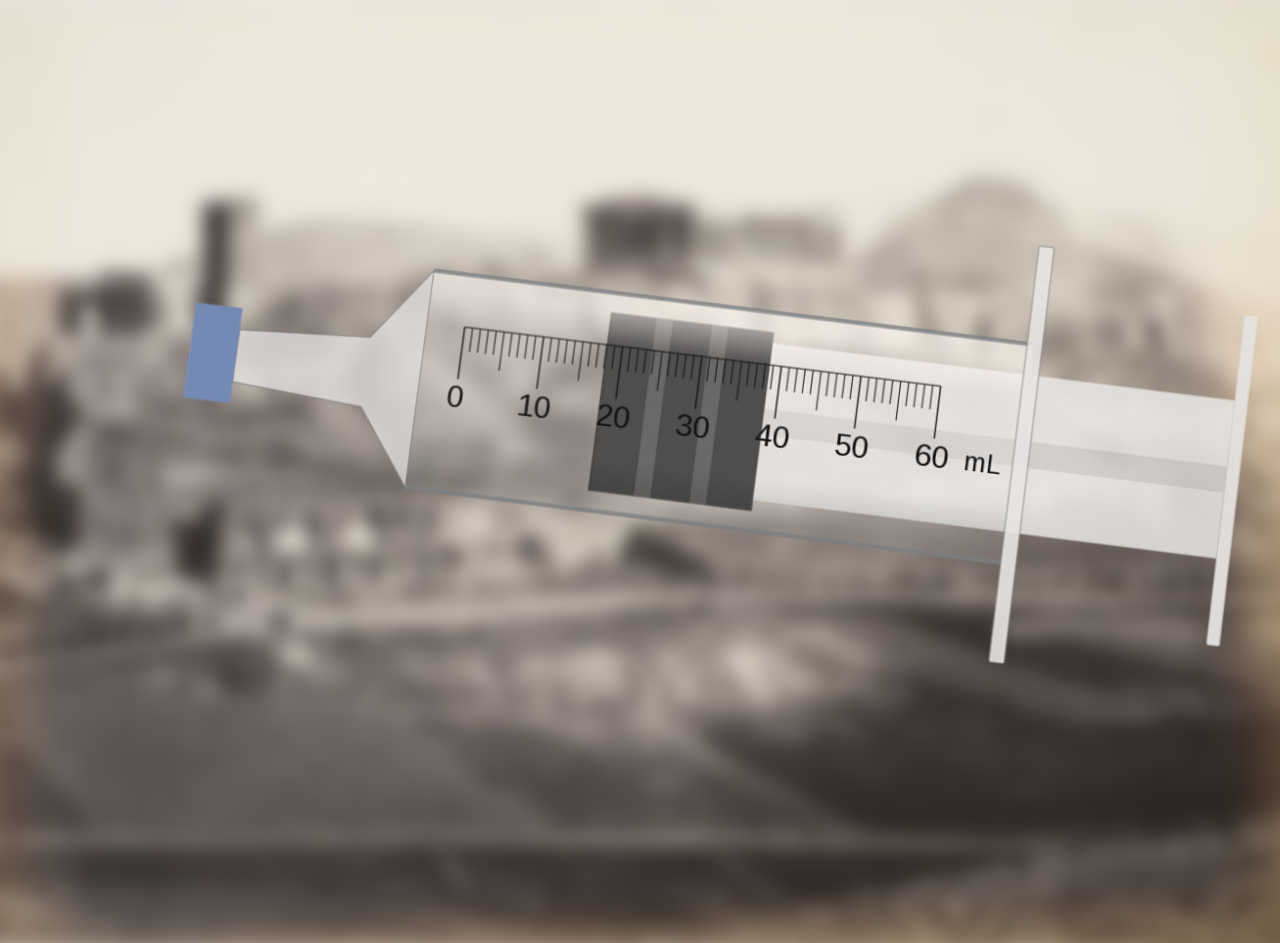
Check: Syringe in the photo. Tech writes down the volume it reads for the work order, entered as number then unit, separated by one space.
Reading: 18 mL
